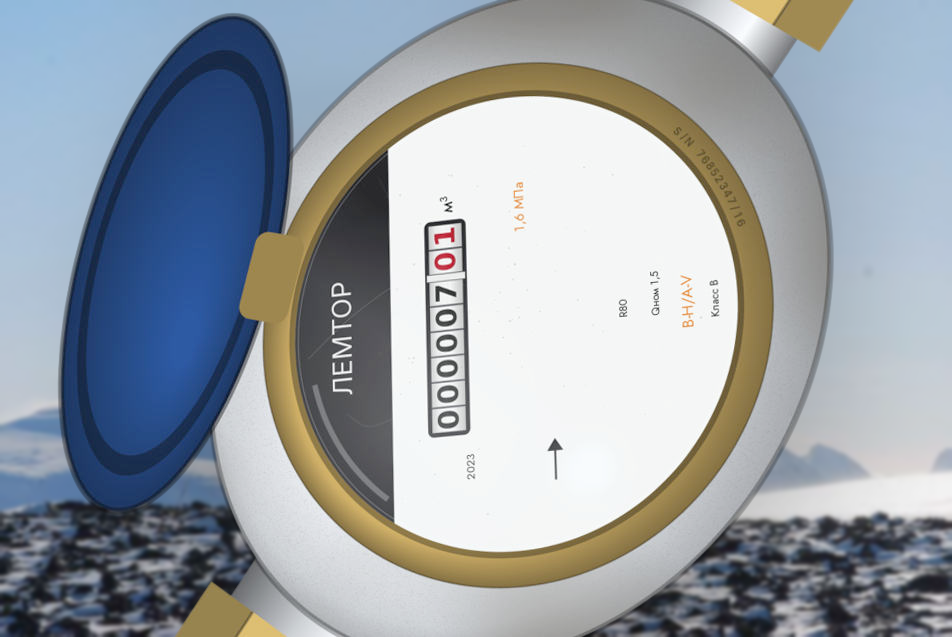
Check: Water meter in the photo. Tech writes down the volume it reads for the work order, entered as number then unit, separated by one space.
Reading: 7.01 m³
